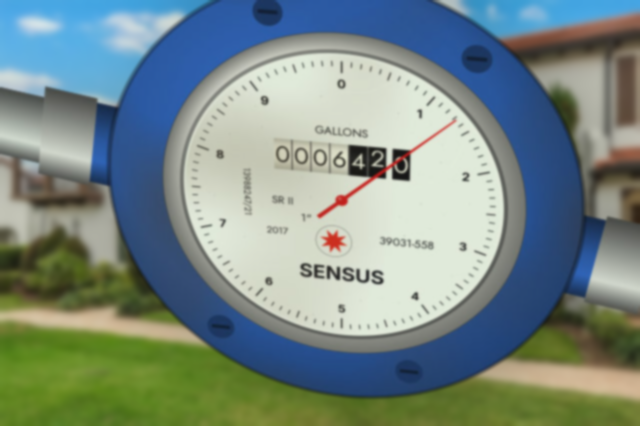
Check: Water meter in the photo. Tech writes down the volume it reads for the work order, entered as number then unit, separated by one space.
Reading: 6421.3 gal
